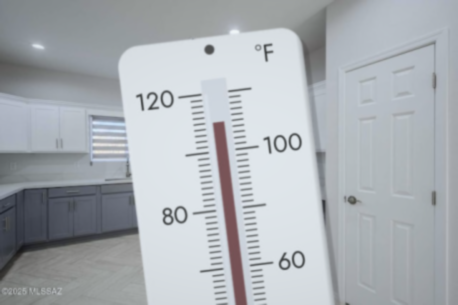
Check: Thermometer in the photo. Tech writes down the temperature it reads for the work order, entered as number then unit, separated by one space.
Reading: 110 °F
